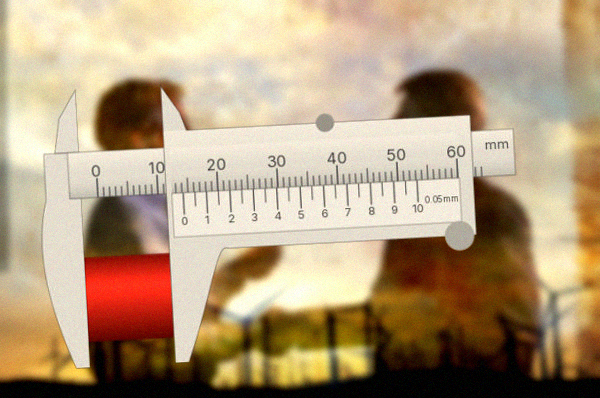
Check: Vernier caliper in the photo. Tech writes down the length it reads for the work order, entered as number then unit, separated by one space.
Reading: 14.2 mm
